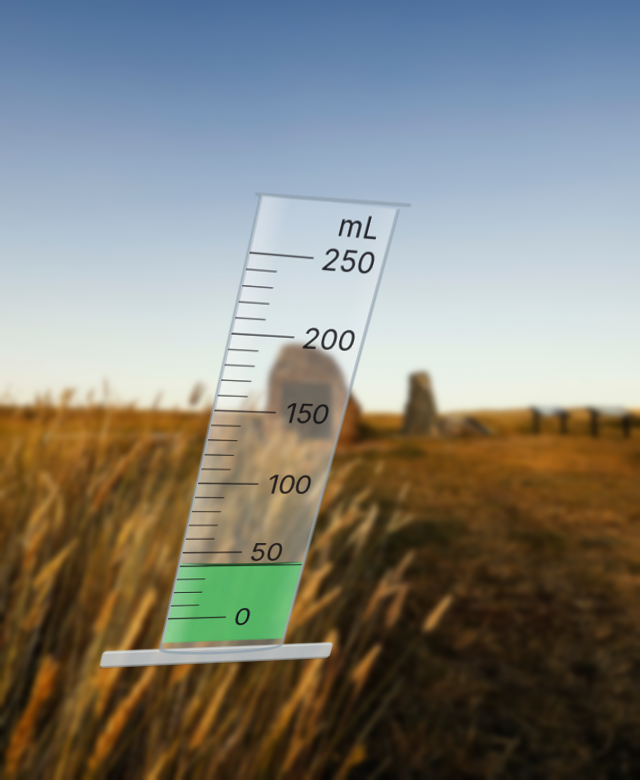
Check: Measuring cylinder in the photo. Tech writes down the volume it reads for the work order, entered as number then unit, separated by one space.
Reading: 40 mL
